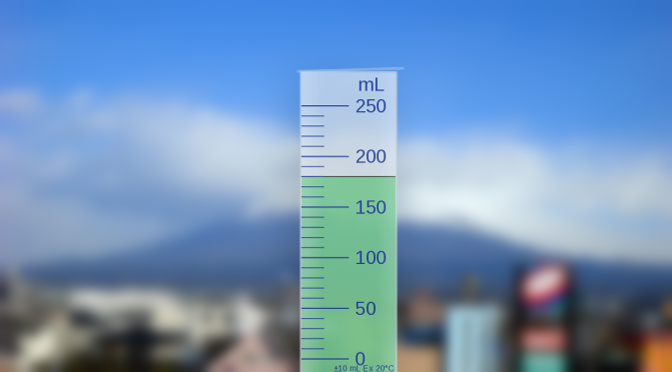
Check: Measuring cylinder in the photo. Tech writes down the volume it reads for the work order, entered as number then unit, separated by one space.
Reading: 180 mL
